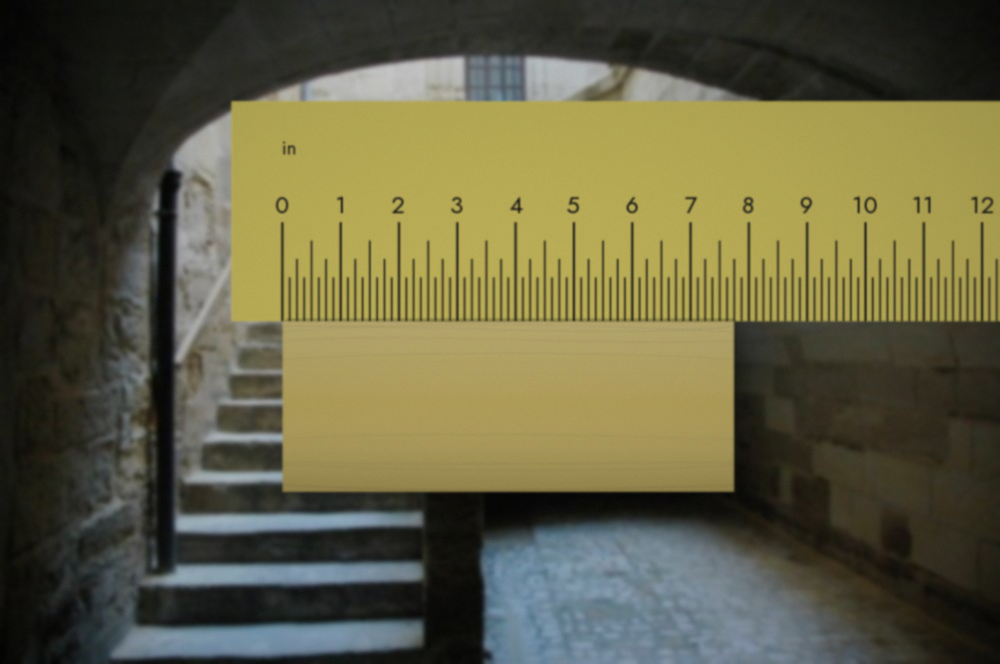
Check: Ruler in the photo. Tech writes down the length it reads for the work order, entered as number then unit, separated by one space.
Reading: 7.75 in
